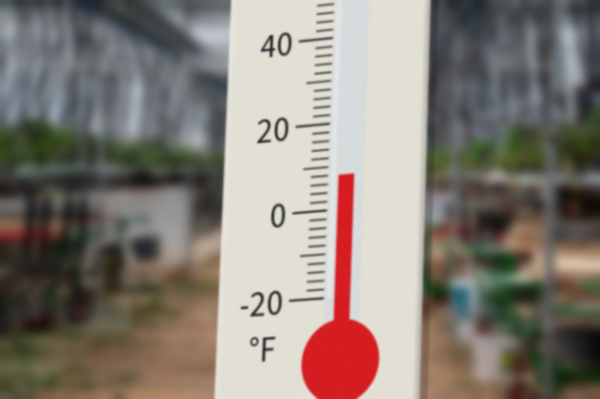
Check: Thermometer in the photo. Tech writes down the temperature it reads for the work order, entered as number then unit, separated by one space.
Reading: 8 °F
